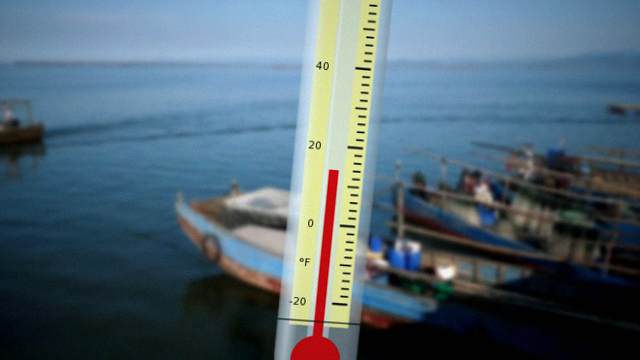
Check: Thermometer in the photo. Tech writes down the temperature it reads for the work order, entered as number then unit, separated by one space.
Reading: 14 °F
